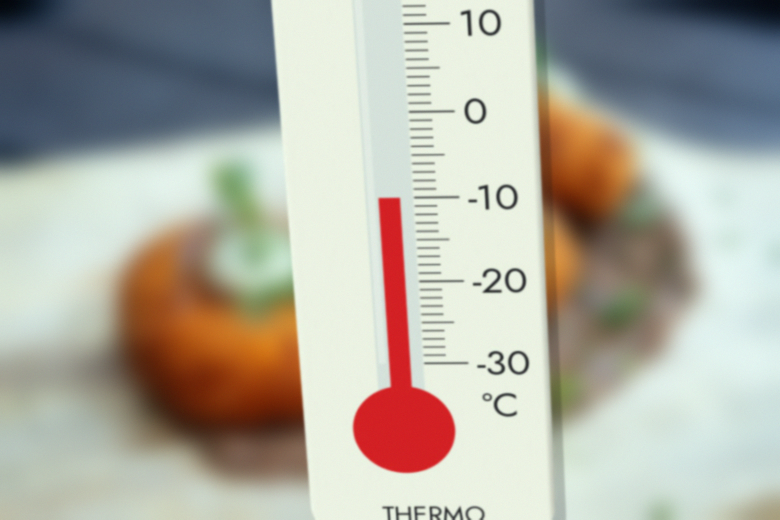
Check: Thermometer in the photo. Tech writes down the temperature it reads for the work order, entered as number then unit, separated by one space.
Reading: -10 °C
